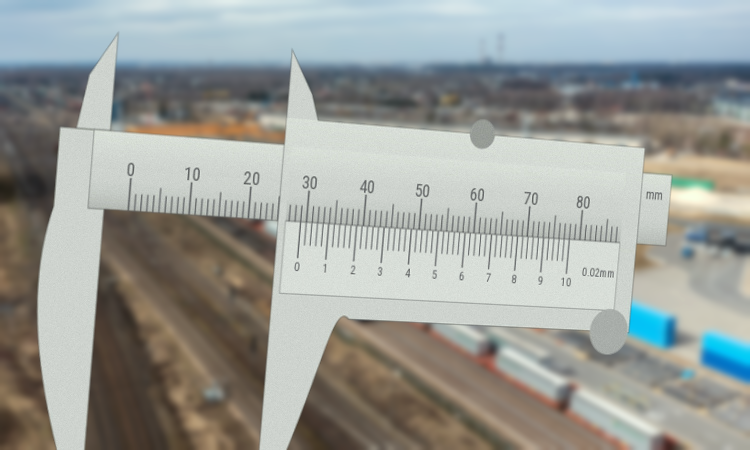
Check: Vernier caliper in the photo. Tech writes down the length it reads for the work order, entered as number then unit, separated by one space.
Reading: 29.0 mm
